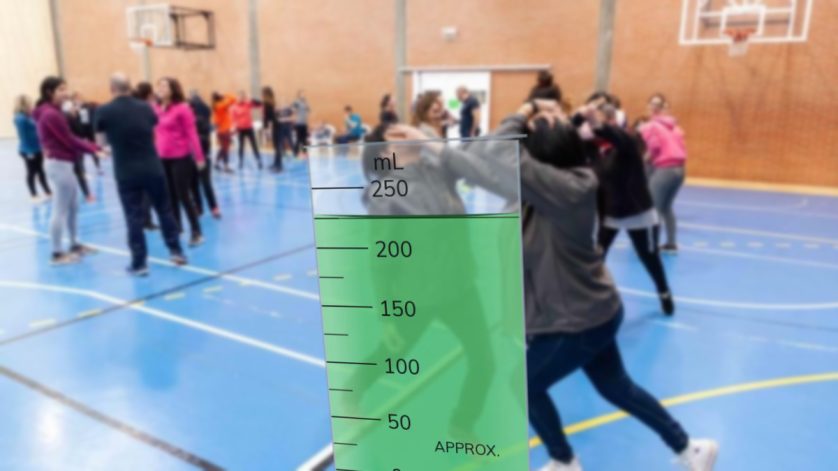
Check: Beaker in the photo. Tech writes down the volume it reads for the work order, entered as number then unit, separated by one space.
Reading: 225 mL
